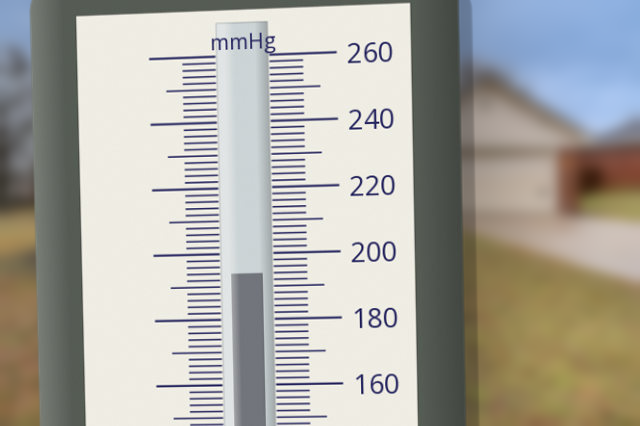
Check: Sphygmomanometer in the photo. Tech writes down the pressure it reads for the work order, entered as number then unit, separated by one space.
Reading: 194 mmHg
